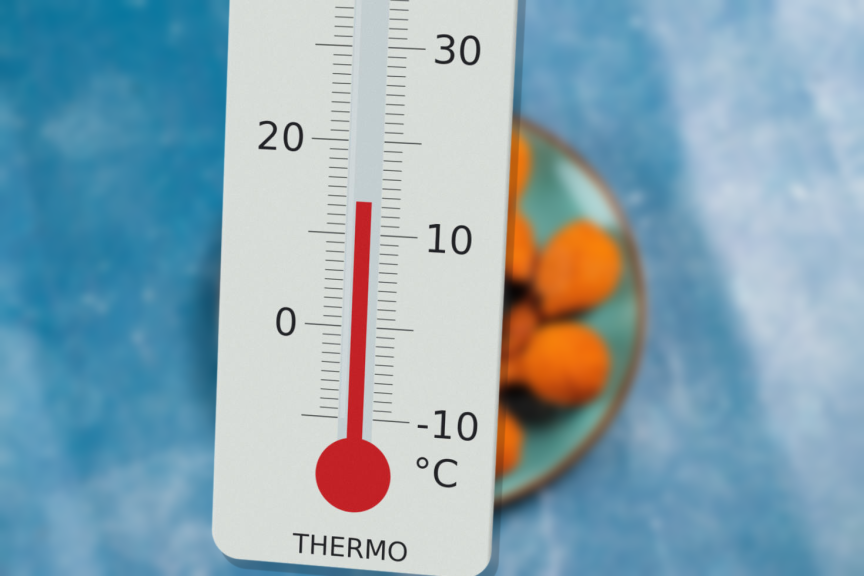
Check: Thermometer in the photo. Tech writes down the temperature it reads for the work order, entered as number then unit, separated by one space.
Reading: 13.5 °C
